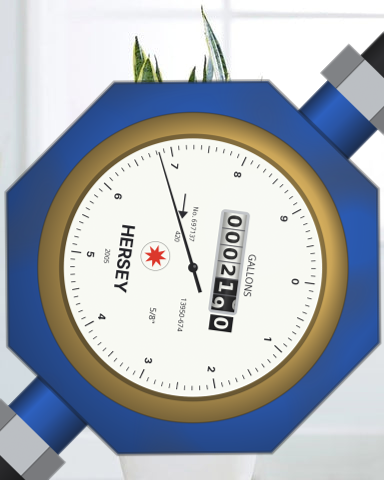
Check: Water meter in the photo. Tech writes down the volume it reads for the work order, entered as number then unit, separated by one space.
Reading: 2186.8 gal
